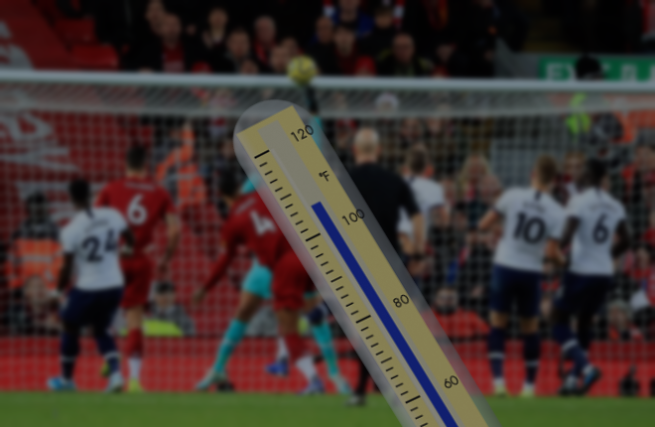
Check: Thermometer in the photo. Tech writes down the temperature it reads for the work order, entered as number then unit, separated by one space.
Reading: 106 °F
